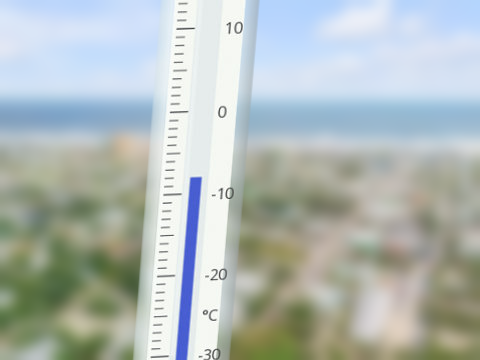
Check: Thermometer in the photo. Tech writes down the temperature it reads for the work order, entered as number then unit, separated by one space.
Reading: -8 °C
